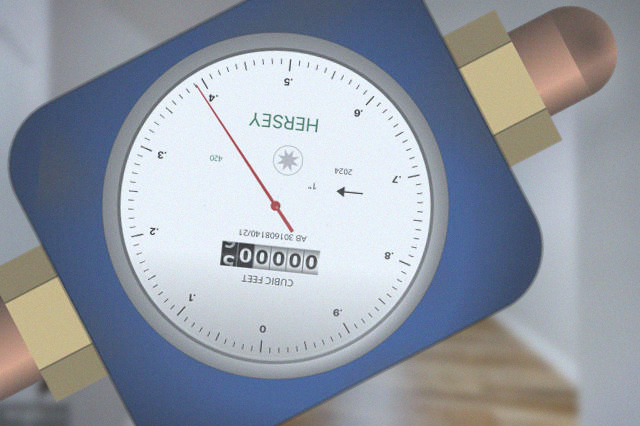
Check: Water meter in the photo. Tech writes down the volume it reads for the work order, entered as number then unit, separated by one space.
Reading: 5.39 ft³
